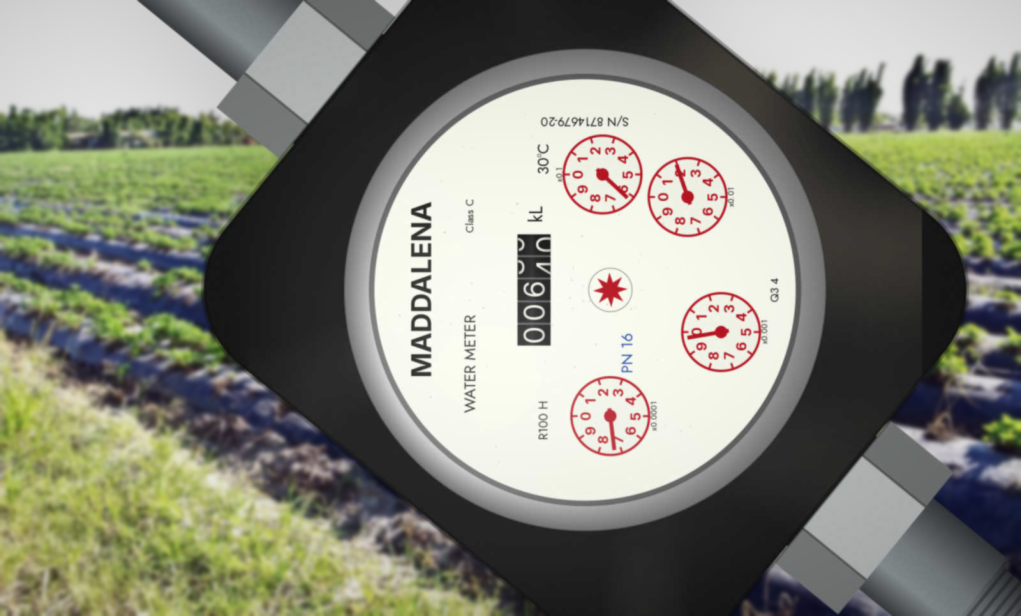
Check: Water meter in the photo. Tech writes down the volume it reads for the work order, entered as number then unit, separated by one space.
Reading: 639.6197 kL
